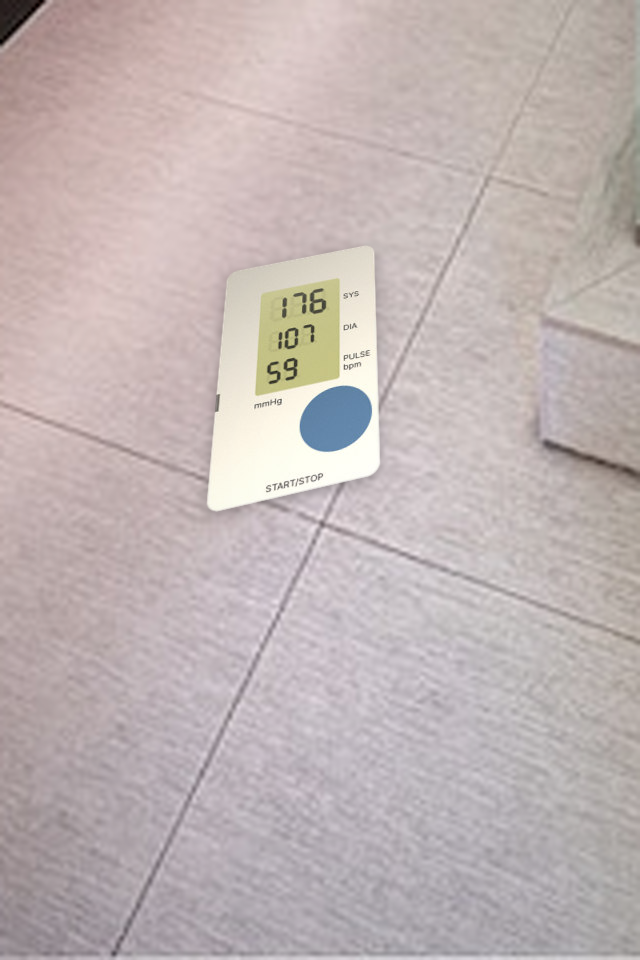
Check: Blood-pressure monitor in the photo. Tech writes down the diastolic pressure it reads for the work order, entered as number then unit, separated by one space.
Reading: 107 mmHg
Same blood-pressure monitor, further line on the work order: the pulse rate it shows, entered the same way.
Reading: 59 bpm
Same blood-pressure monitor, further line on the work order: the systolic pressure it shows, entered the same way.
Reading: 176 mmHg
